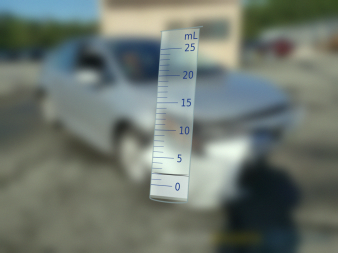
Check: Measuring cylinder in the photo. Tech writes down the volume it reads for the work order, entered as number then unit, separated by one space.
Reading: 2 mL
